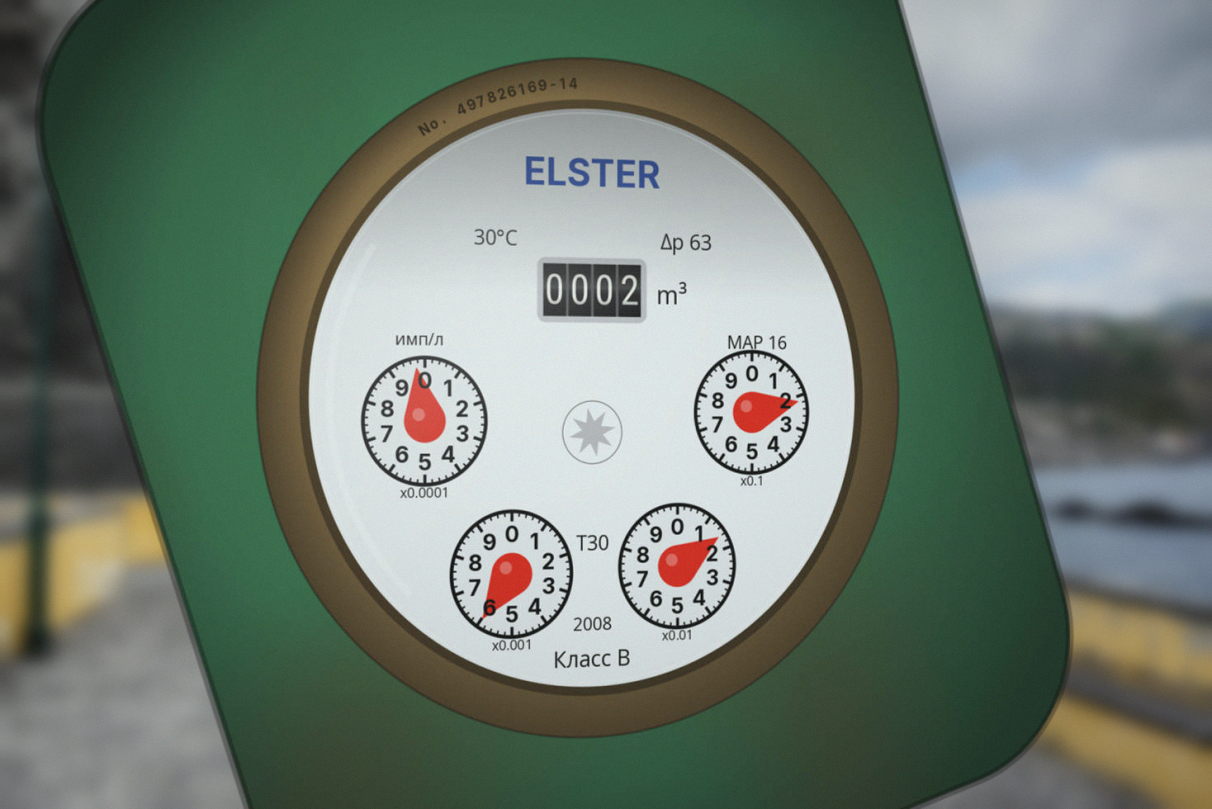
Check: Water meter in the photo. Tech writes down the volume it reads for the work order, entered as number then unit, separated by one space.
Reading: 2.2159 m³
